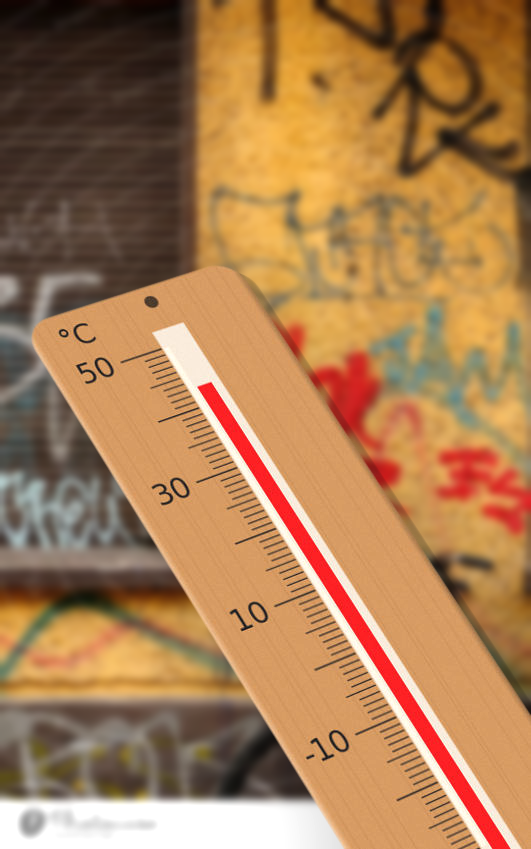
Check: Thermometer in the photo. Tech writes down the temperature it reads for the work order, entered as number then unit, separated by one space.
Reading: 43 °C
